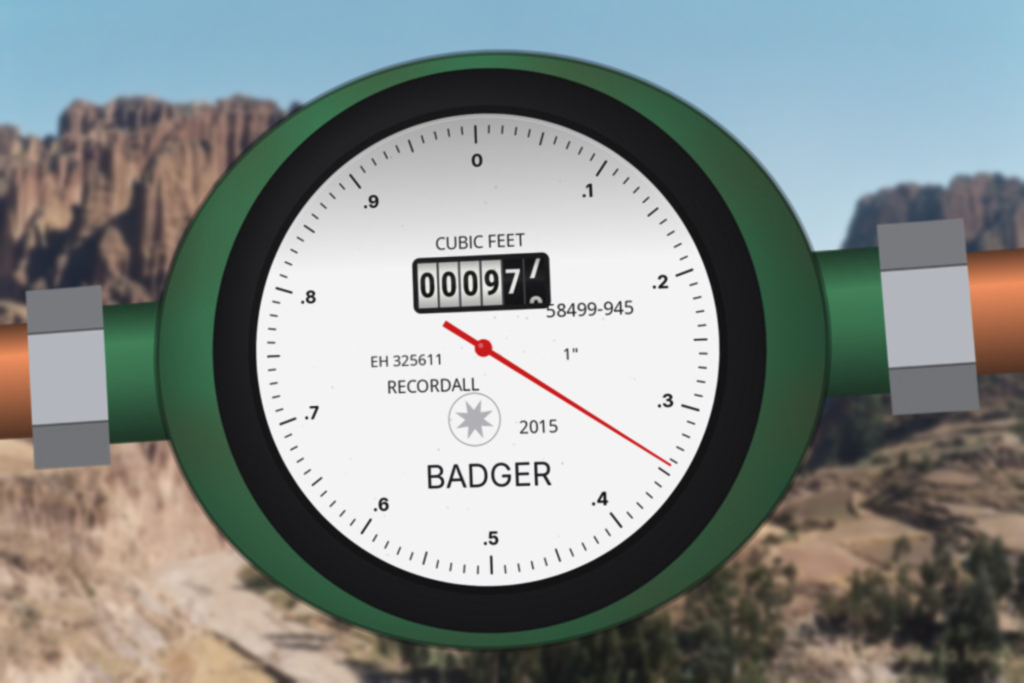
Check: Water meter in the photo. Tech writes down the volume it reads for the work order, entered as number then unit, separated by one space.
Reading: 977.34 ft³
